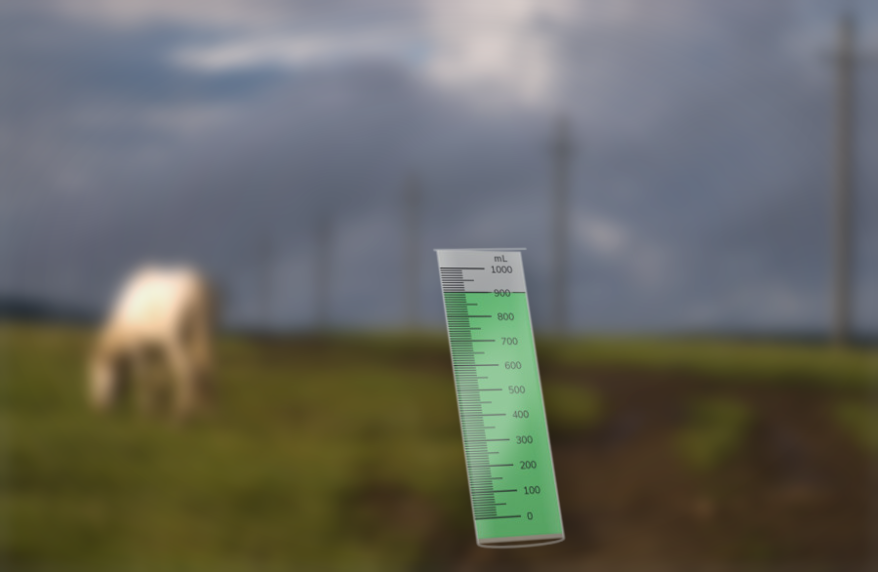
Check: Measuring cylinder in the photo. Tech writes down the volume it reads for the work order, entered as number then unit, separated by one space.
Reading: 900 mL
